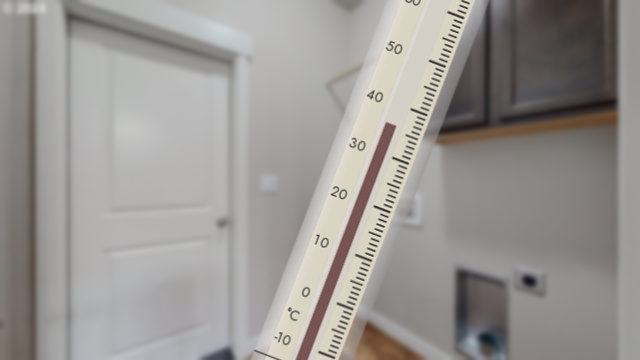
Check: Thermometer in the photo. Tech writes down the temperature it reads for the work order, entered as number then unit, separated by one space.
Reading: 36 °C
